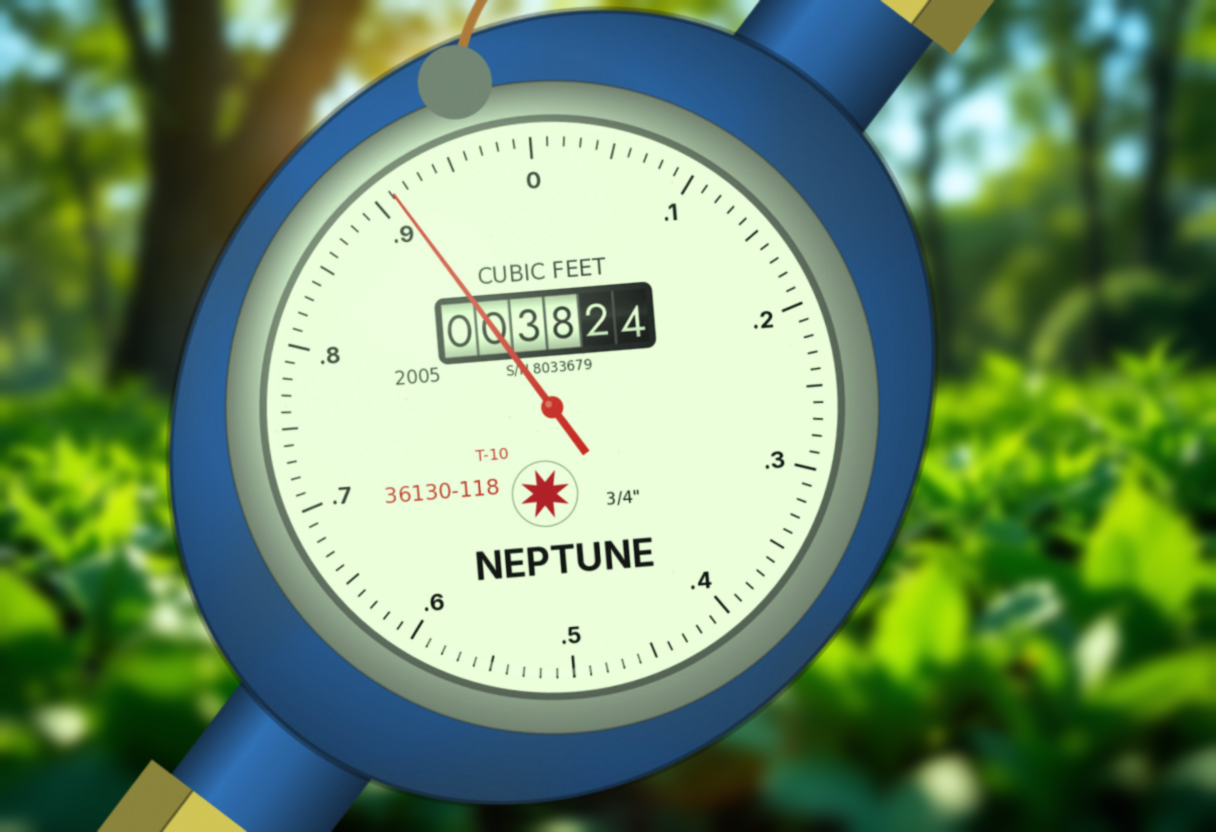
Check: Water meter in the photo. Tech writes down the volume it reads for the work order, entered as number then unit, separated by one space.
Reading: 3823.91 ft³
